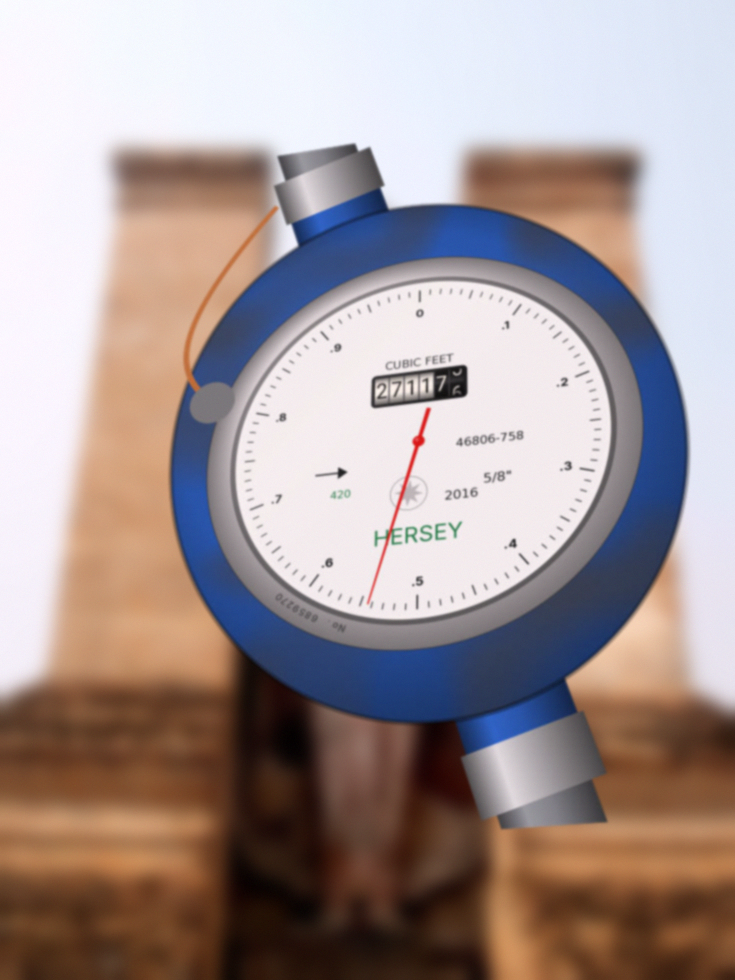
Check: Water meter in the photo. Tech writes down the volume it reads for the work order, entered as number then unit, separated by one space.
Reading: 271175.54 ft³
